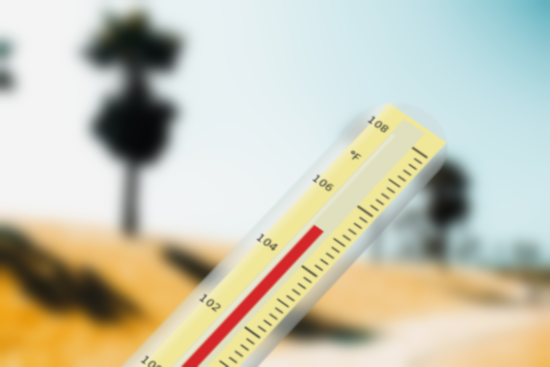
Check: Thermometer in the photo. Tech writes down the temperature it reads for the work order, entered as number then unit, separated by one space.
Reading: 105 °F
